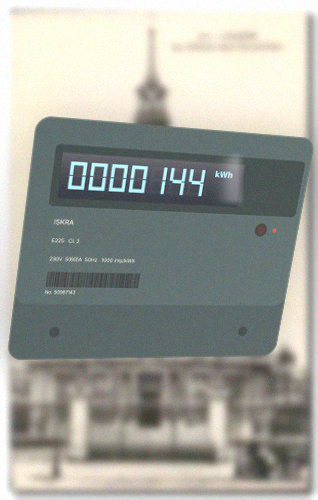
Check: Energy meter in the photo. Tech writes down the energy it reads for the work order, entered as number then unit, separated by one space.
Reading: 144 kWh
